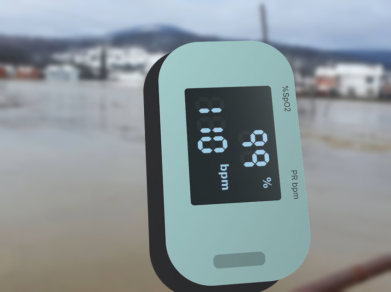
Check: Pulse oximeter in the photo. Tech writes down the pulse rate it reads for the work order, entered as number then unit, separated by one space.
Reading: 110 bpm
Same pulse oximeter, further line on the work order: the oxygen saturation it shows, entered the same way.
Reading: 99 %
